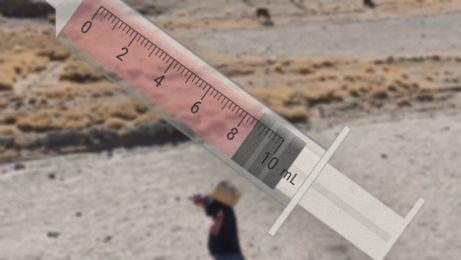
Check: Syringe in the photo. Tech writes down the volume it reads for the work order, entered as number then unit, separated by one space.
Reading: 8.6 mL
